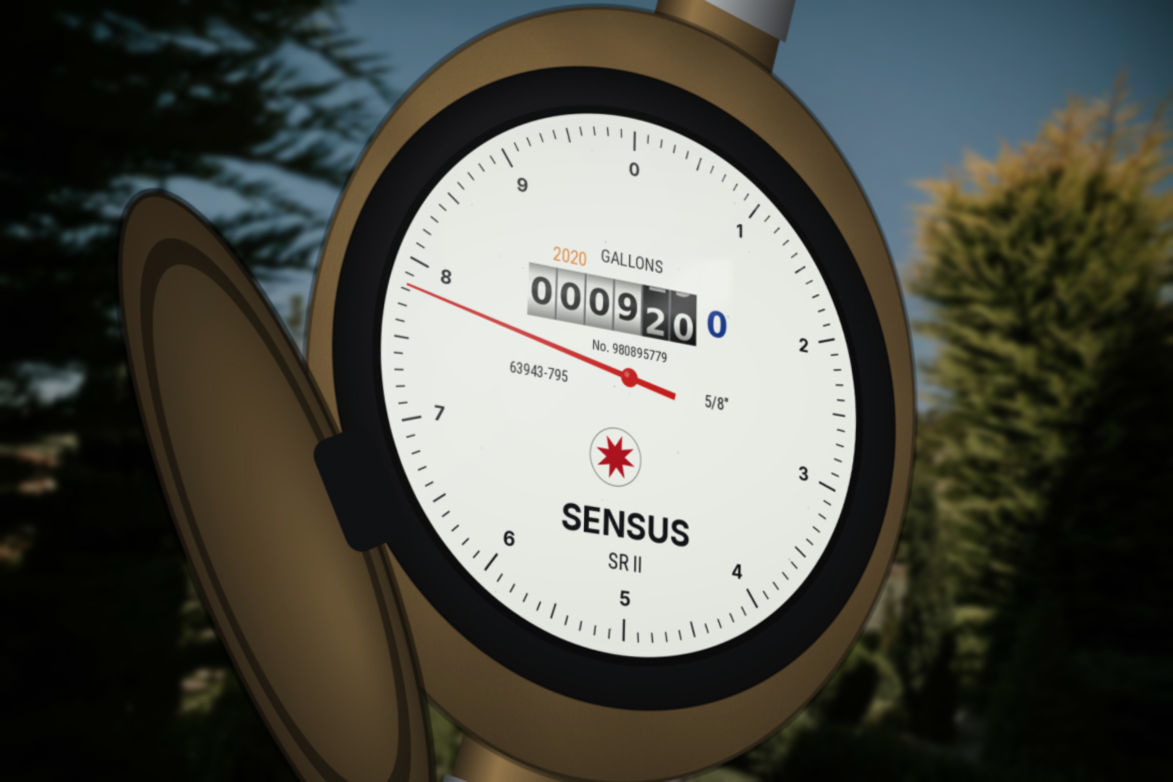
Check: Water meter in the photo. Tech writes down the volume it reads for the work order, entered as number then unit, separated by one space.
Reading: 9197.8 gal
